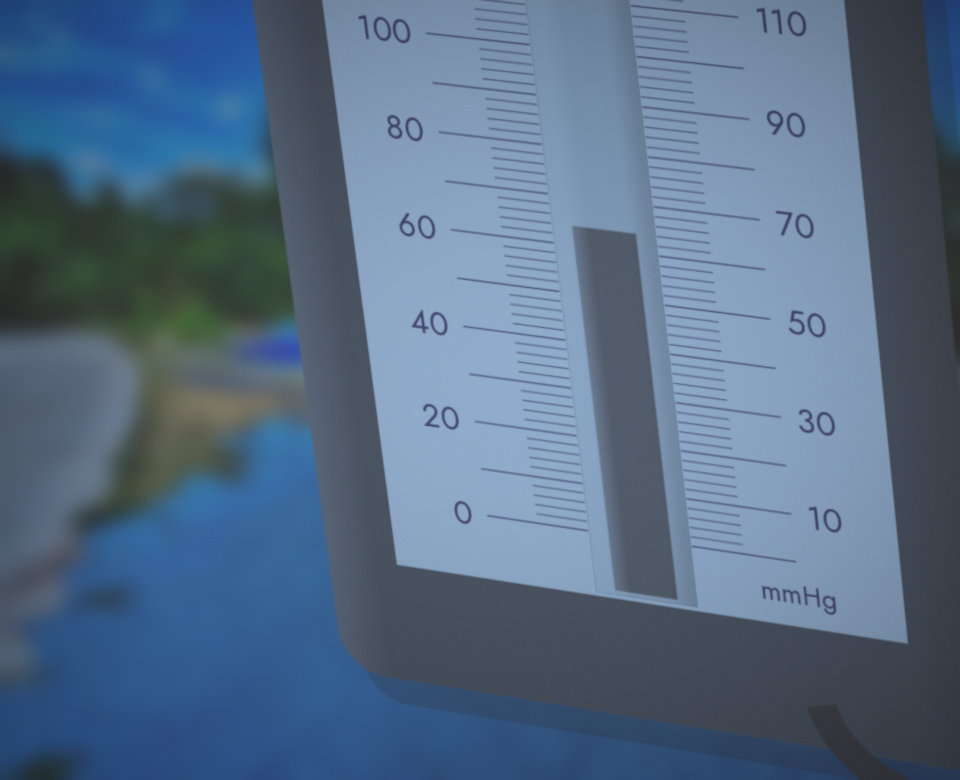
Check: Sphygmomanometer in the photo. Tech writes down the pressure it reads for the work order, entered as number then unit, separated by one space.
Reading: 64 mmHg
